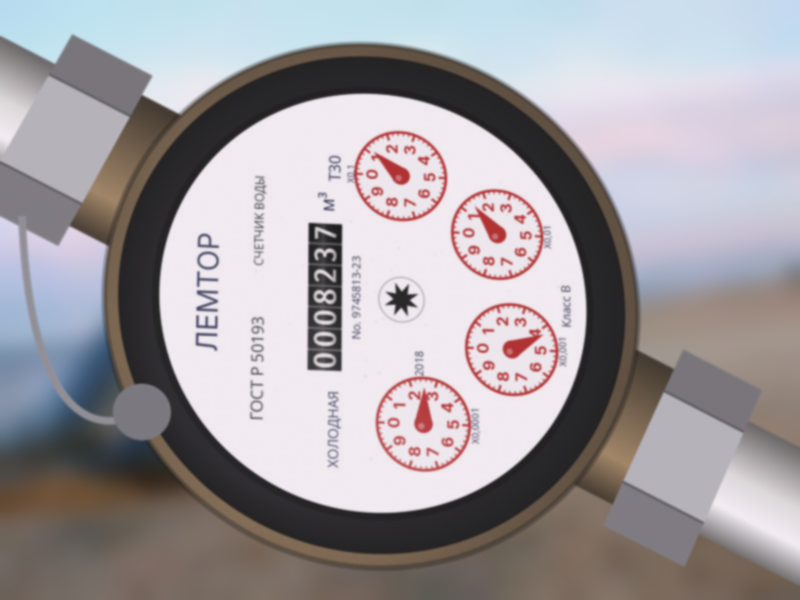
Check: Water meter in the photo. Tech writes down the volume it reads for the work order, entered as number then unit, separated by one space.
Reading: 8237.1142 m³
